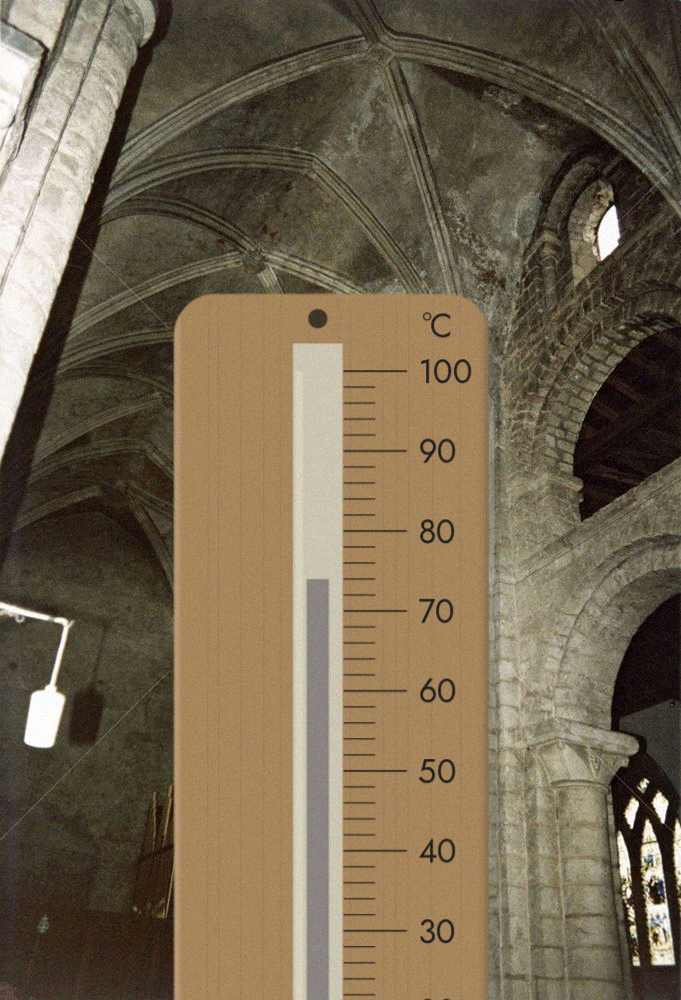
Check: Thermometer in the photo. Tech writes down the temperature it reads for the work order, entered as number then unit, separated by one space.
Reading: 74 °C
